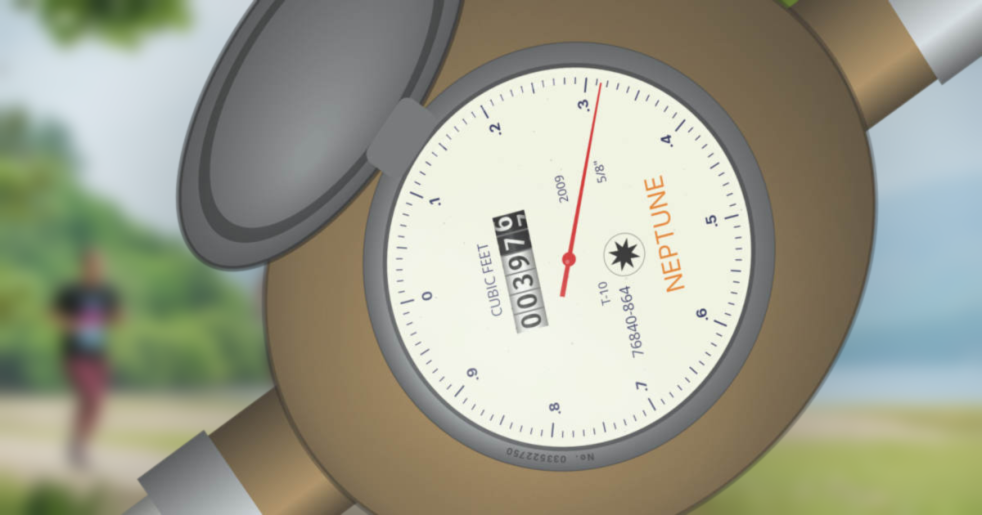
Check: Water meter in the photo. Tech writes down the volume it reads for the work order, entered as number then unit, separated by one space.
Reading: 3976.31 ft³
